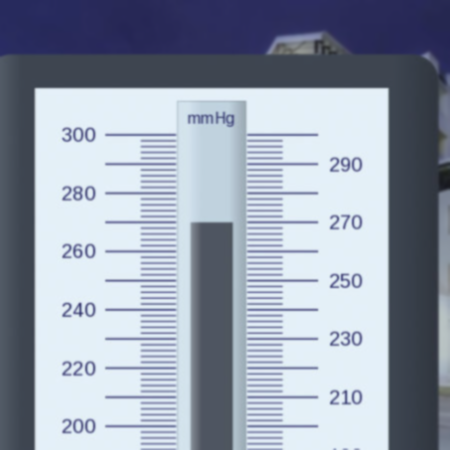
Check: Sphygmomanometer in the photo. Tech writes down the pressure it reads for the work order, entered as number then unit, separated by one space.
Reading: 270 mmHg
